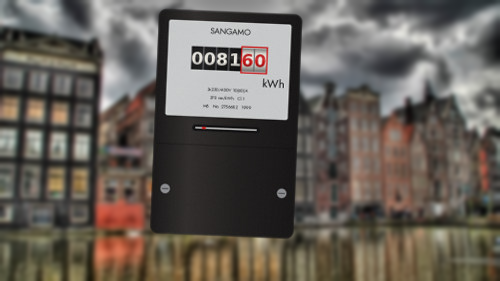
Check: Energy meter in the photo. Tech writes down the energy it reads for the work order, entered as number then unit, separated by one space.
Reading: 81.60 kWh
